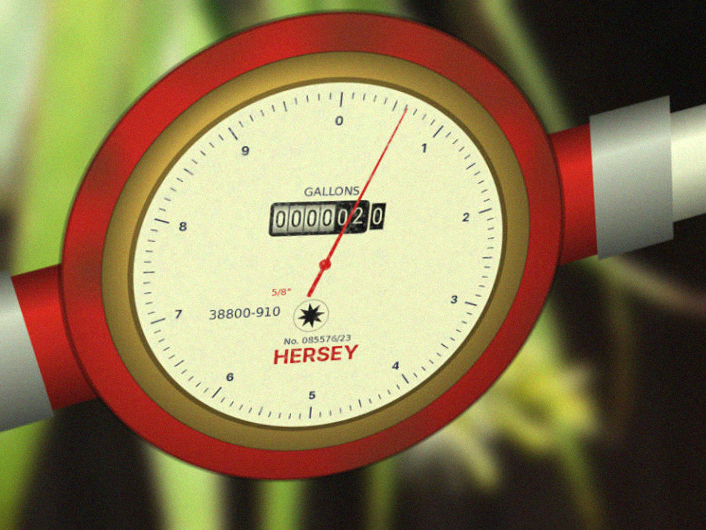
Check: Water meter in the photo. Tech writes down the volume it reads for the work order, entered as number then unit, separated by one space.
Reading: 20.6 gal
